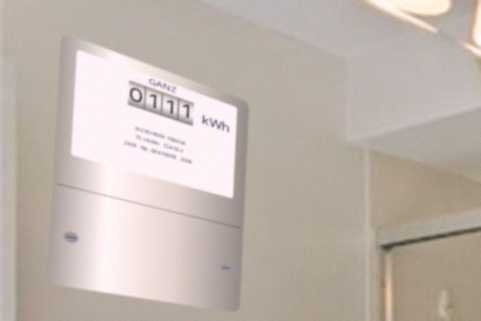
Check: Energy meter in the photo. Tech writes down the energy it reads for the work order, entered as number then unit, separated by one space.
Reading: 111 kWh
